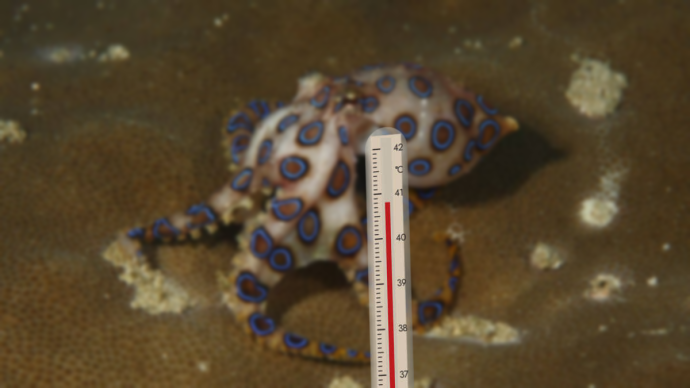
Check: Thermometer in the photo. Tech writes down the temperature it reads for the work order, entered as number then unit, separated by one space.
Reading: 40.8 °C
